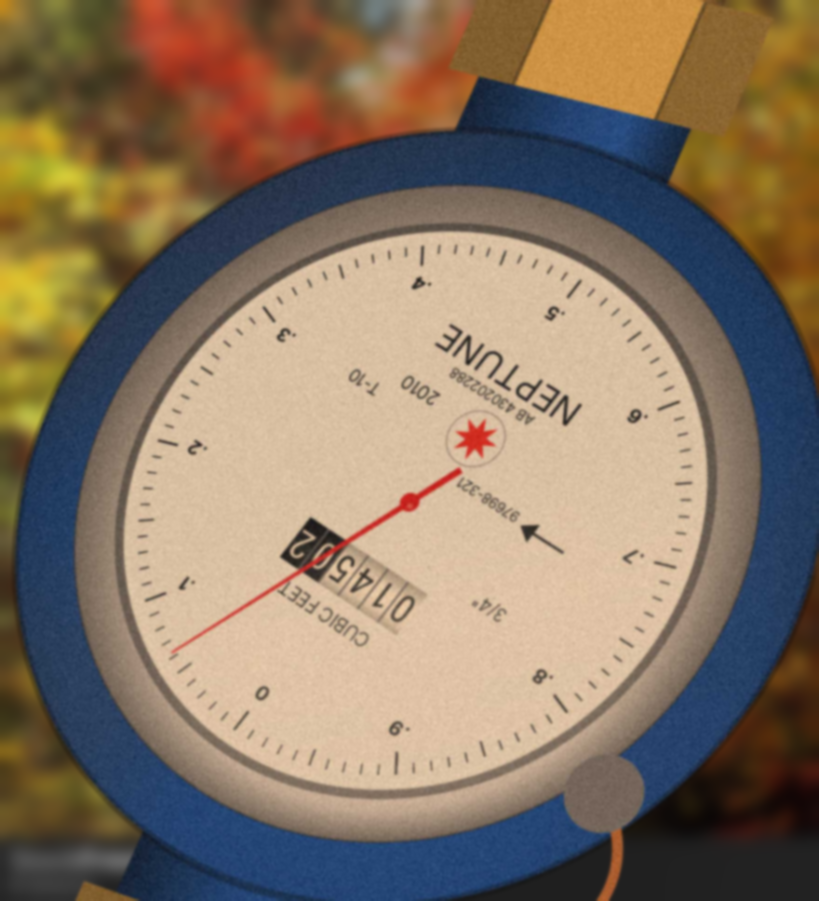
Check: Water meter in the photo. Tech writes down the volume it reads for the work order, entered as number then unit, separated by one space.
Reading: 14502.06 ft³
